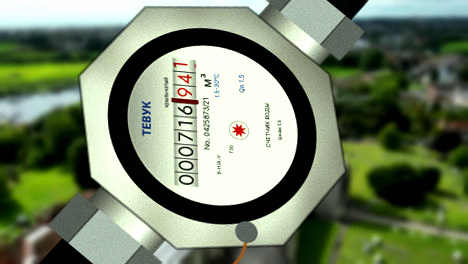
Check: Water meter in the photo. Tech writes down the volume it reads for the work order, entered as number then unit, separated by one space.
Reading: 716.941 m³
